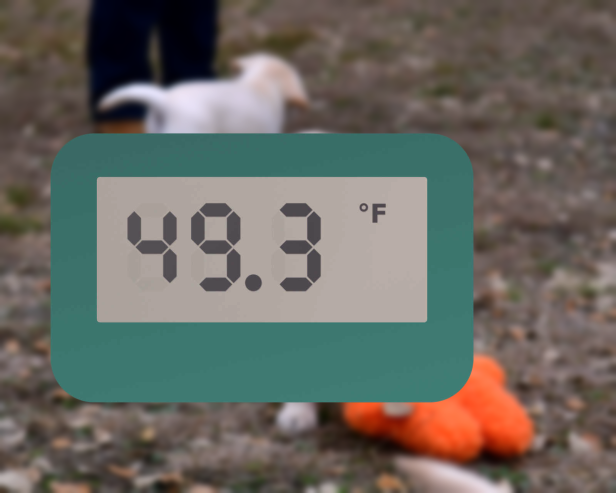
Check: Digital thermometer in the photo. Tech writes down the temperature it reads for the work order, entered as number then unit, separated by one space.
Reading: 49.3 °F
